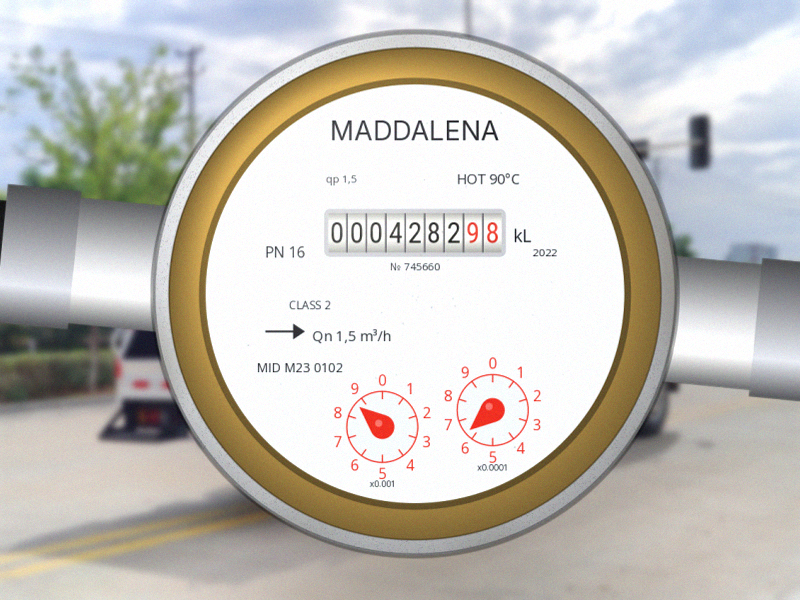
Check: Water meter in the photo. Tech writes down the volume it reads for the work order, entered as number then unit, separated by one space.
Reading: 4282.9886 kL
